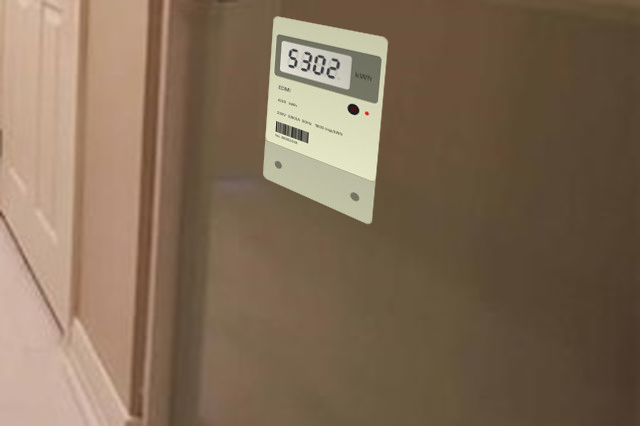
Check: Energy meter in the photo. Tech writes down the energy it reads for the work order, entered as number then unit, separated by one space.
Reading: 5302 kWh
